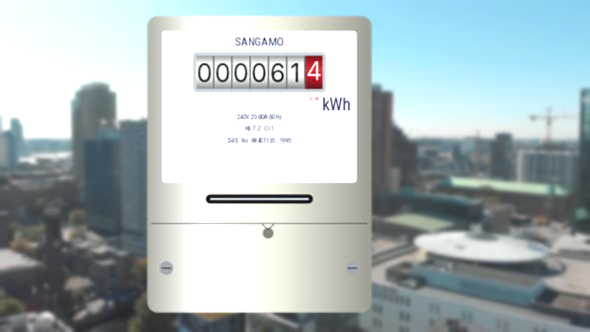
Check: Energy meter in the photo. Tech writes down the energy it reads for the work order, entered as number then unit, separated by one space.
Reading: 61.4 kWh
